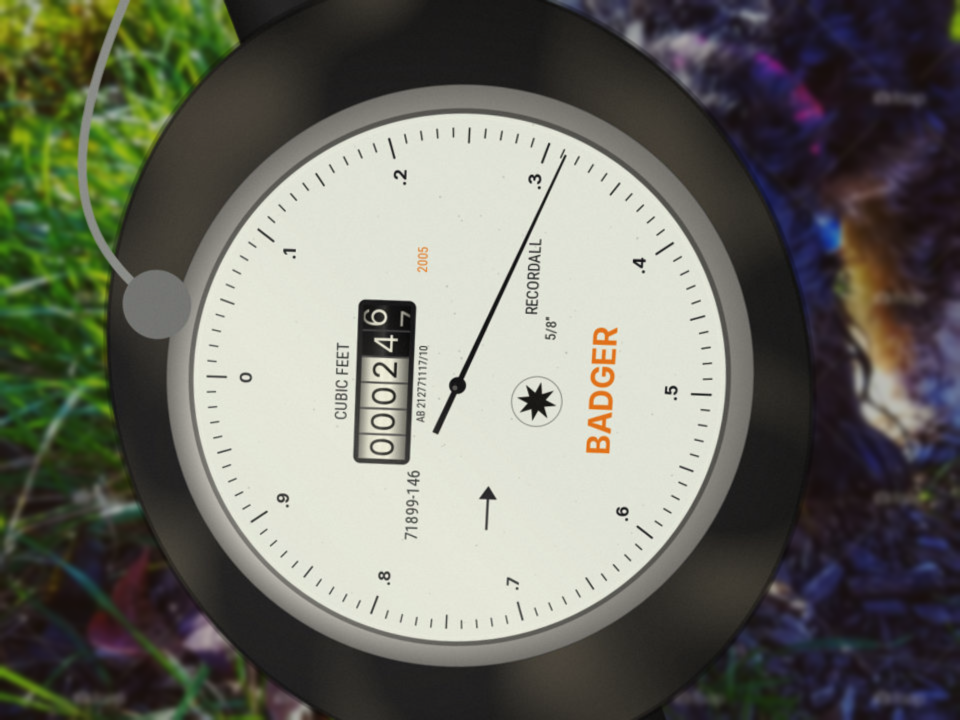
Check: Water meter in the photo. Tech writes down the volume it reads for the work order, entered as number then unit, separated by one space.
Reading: 246.31 ft³
